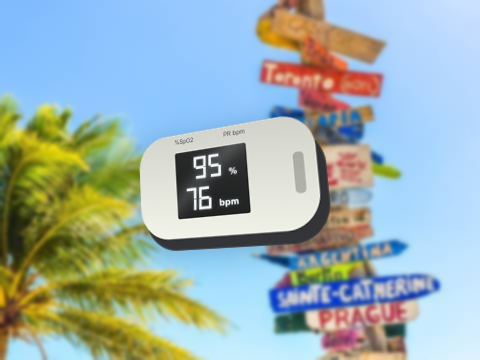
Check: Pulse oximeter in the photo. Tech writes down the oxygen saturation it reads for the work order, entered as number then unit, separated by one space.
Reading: 95 %
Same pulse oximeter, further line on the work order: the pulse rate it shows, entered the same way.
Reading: 76 bpm
